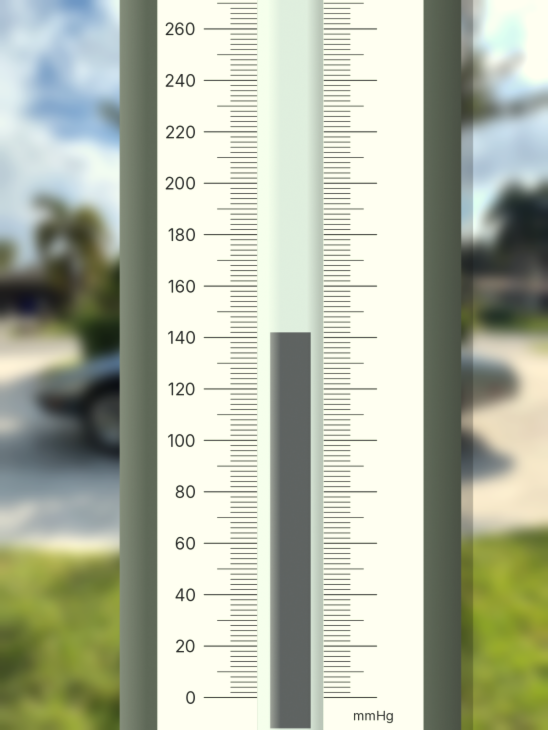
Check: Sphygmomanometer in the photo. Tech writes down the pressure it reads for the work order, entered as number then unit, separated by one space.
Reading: 142 mmHg
